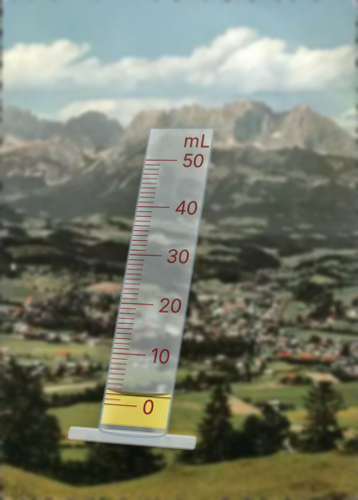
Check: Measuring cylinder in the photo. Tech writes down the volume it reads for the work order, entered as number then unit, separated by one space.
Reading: 2 mL
